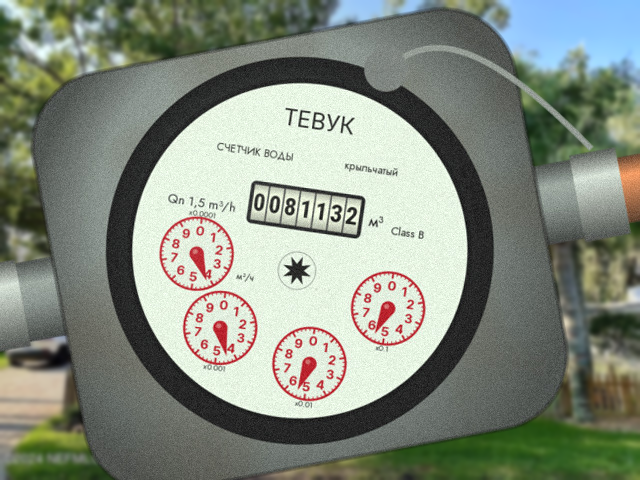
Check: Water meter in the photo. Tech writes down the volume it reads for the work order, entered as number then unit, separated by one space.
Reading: 81132.5544 m³
